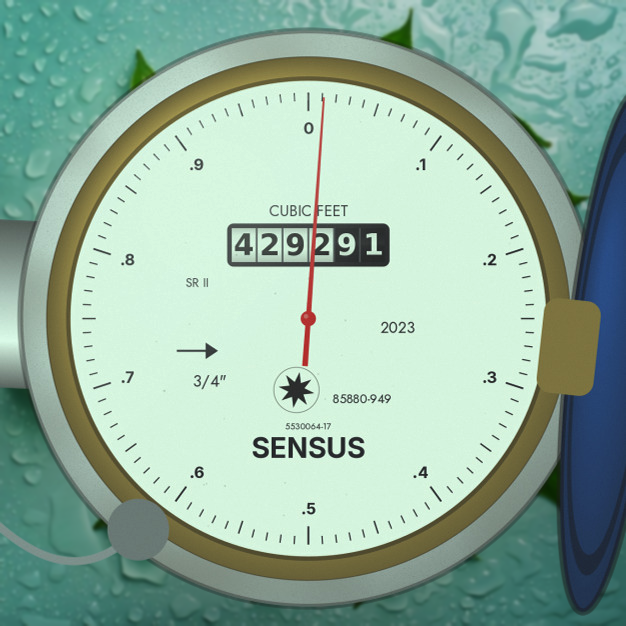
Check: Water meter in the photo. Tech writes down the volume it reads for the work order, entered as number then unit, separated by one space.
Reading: 429291.01 ft³
